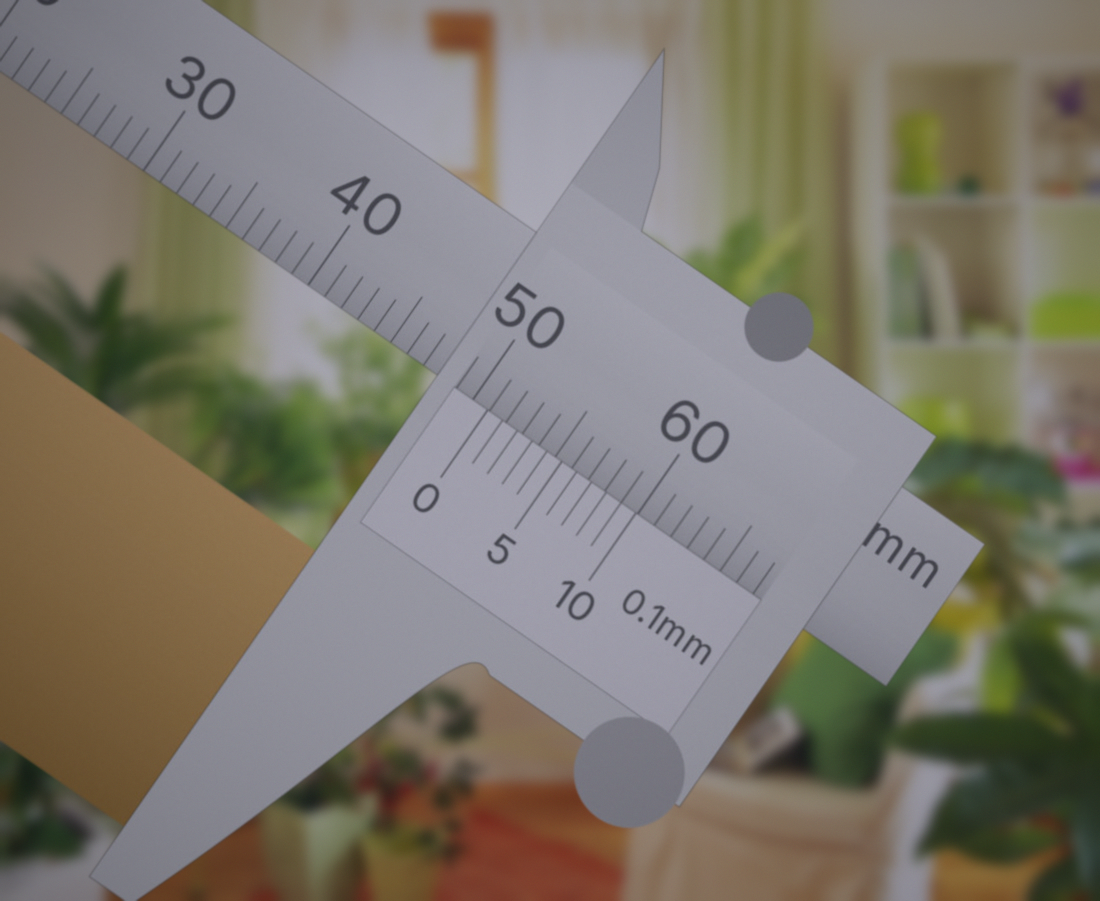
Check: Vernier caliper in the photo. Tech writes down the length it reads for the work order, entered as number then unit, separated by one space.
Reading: 50.9 mm
